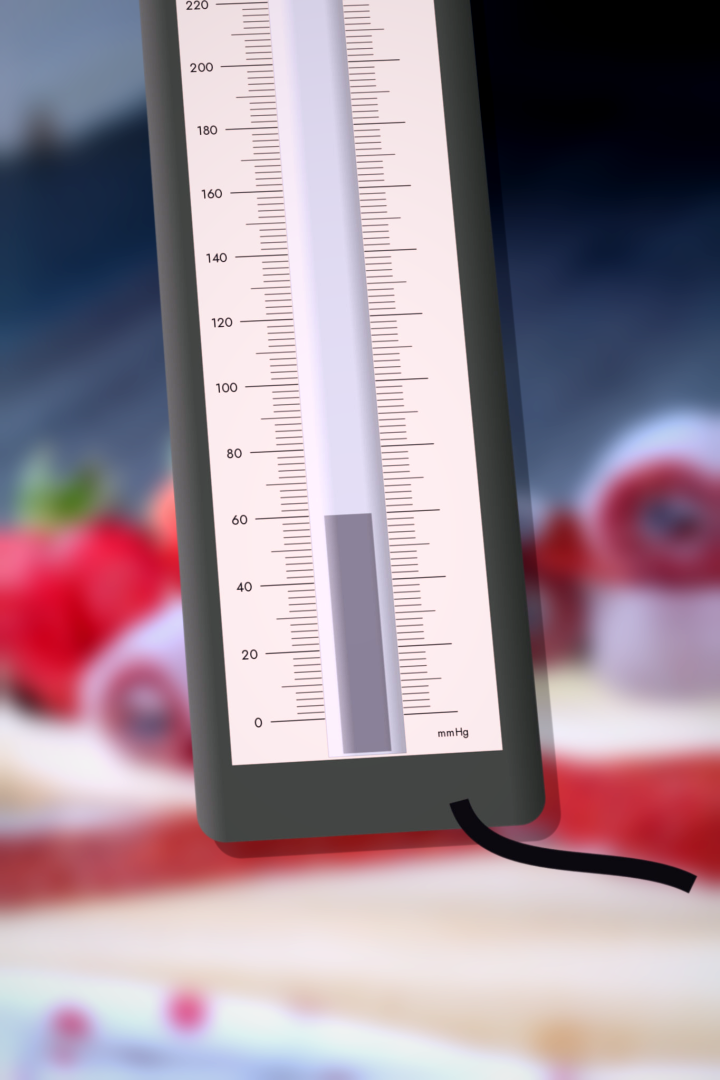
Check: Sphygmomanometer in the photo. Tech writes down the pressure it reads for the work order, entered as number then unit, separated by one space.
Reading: 60 mmHg
